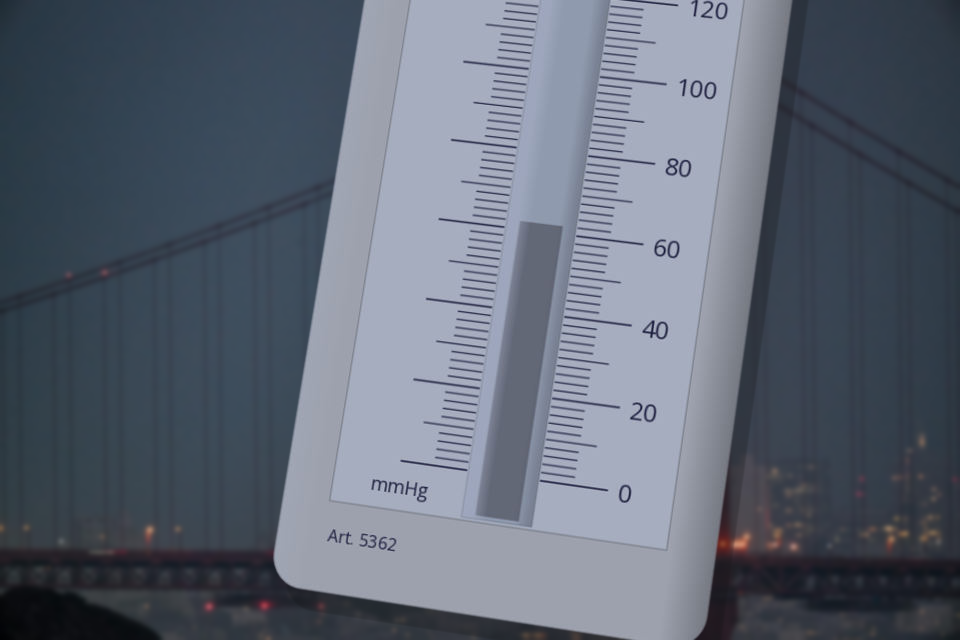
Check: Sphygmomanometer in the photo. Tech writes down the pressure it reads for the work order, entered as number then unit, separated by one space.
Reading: 62 mmHg
